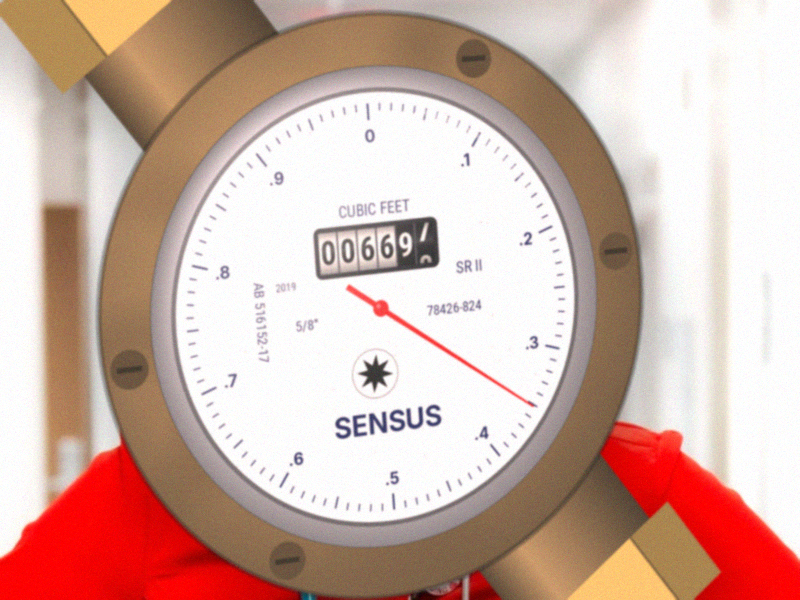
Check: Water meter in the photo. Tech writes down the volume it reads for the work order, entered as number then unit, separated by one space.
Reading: 6697.35 ft³
